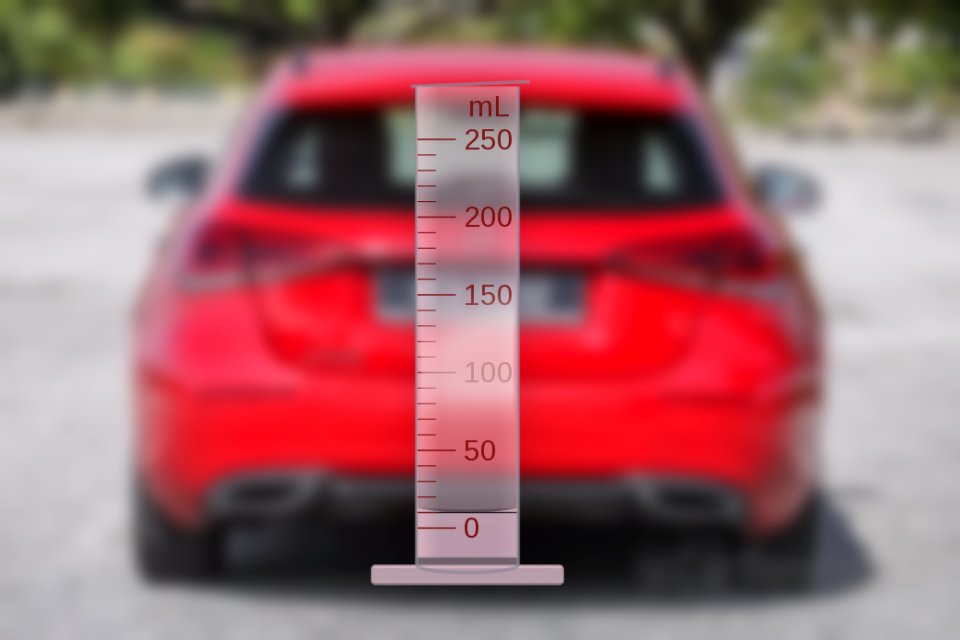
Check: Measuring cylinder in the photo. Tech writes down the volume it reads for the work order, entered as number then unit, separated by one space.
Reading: 10 mL
